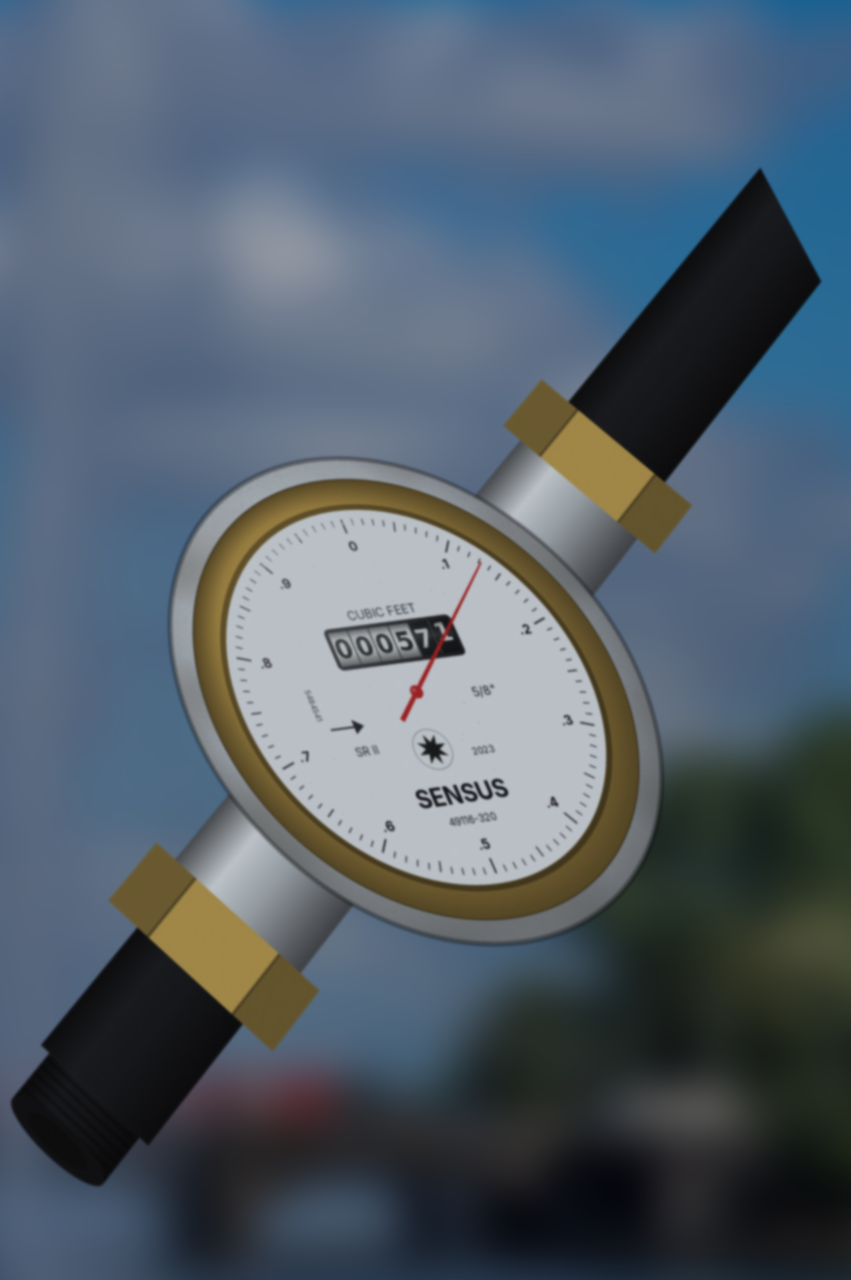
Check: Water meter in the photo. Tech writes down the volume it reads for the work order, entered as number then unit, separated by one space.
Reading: 571.13 ft³
